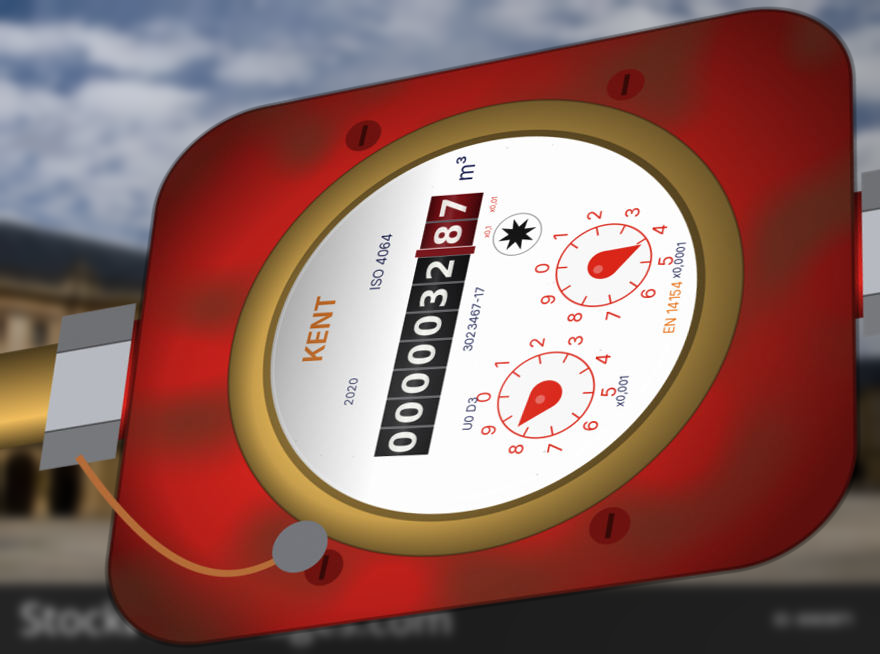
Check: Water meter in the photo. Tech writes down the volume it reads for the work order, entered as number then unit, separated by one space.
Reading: 32.8784 m³
